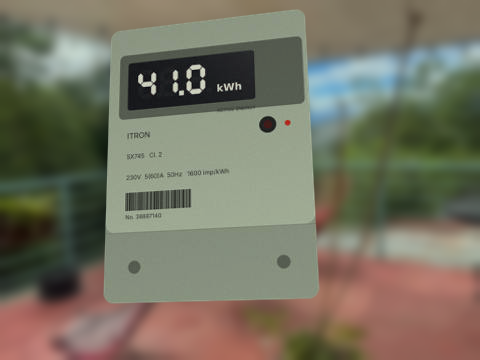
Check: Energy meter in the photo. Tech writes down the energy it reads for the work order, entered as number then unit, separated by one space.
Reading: 41.0 kWh
